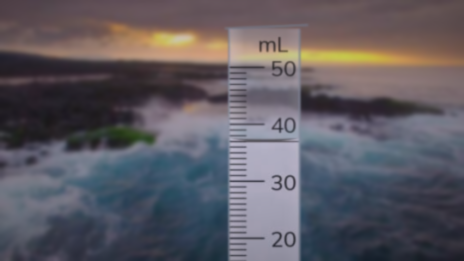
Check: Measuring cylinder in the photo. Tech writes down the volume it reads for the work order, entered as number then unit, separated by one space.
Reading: 37 mL
